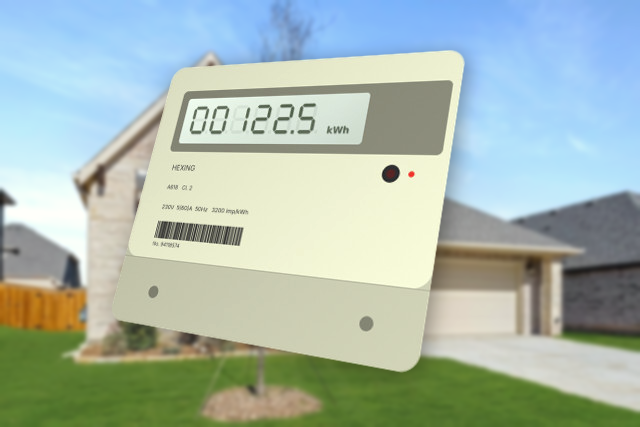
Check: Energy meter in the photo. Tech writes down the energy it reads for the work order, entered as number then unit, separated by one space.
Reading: 122.5 kWh
